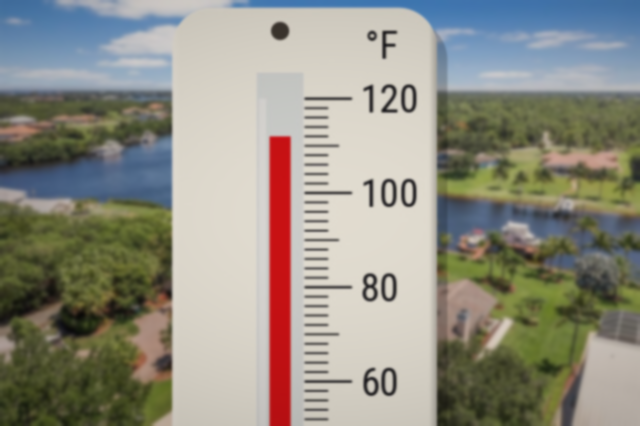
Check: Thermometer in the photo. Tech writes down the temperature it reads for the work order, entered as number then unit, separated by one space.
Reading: 112 °F
